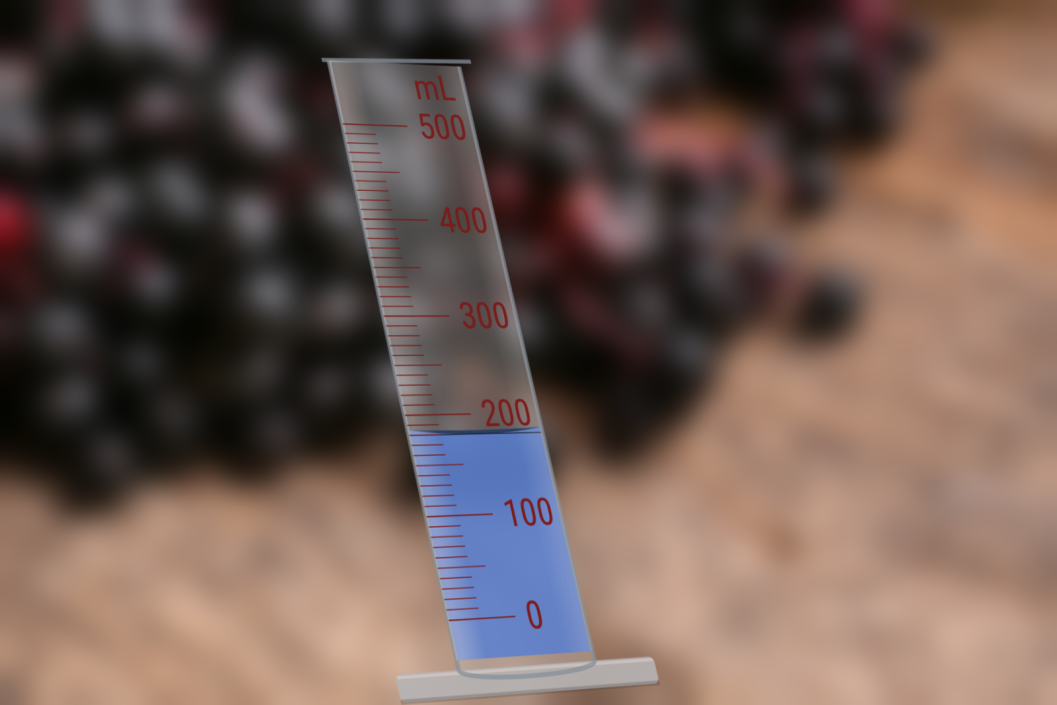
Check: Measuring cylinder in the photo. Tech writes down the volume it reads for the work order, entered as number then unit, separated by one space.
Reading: 180 mL
